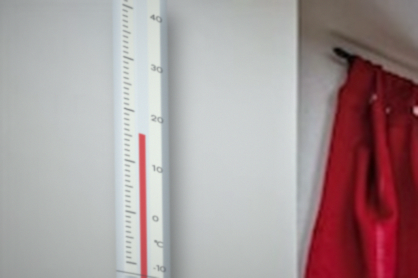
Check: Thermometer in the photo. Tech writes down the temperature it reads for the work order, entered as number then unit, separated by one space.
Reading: 16 °C
